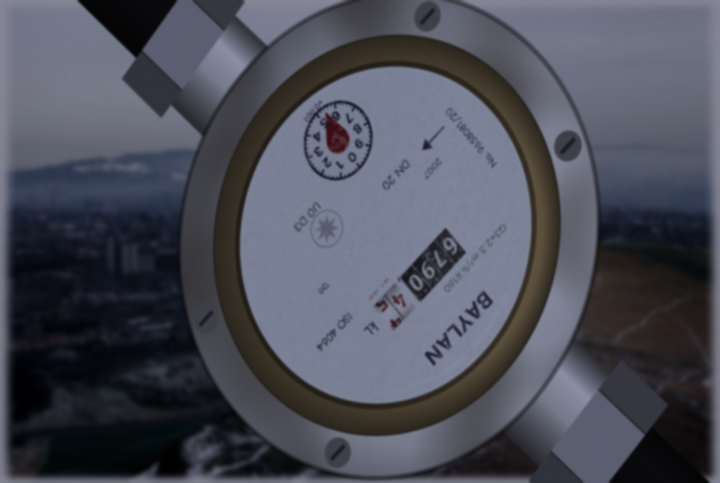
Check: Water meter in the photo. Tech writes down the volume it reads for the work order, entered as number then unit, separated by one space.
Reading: 6790.445 kL
